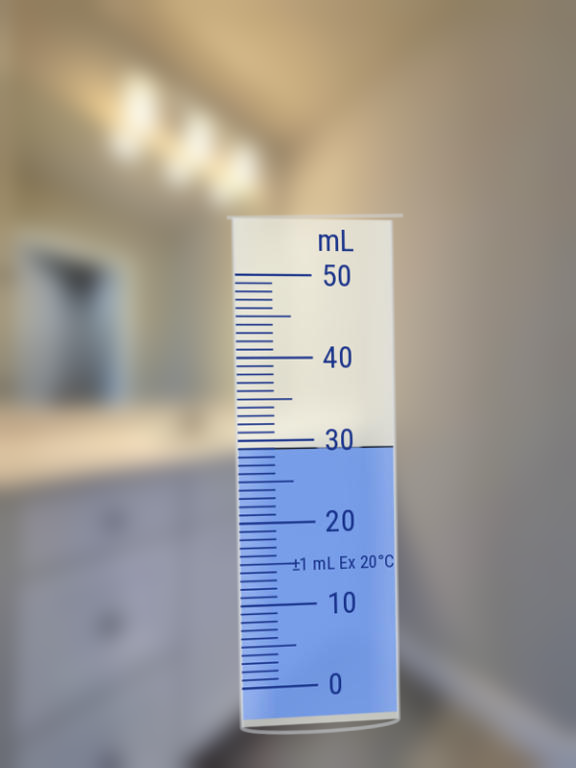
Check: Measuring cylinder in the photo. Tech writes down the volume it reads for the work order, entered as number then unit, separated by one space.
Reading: 29 mL
